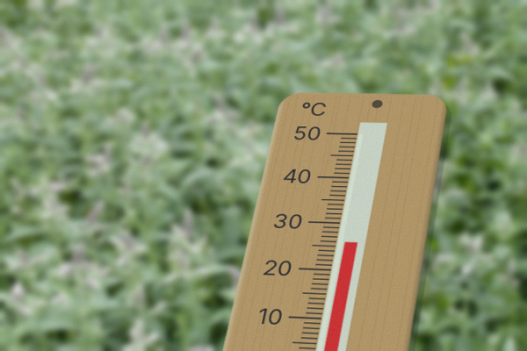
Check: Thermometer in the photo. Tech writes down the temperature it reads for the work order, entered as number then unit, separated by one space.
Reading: 26 °C
